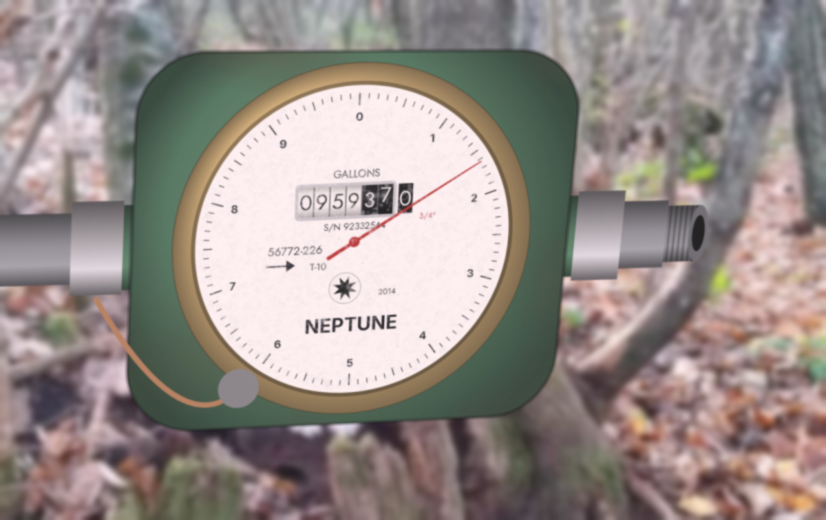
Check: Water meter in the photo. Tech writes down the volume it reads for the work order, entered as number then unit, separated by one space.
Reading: 959371.6 gal
